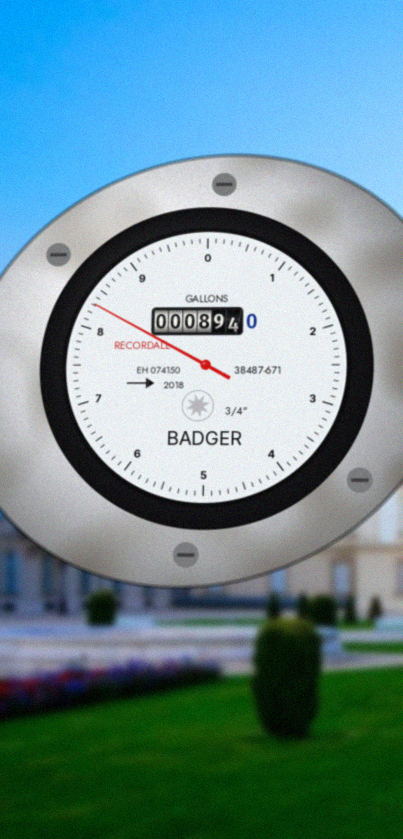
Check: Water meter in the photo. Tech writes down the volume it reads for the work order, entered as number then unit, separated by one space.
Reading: 8938.3 gal
